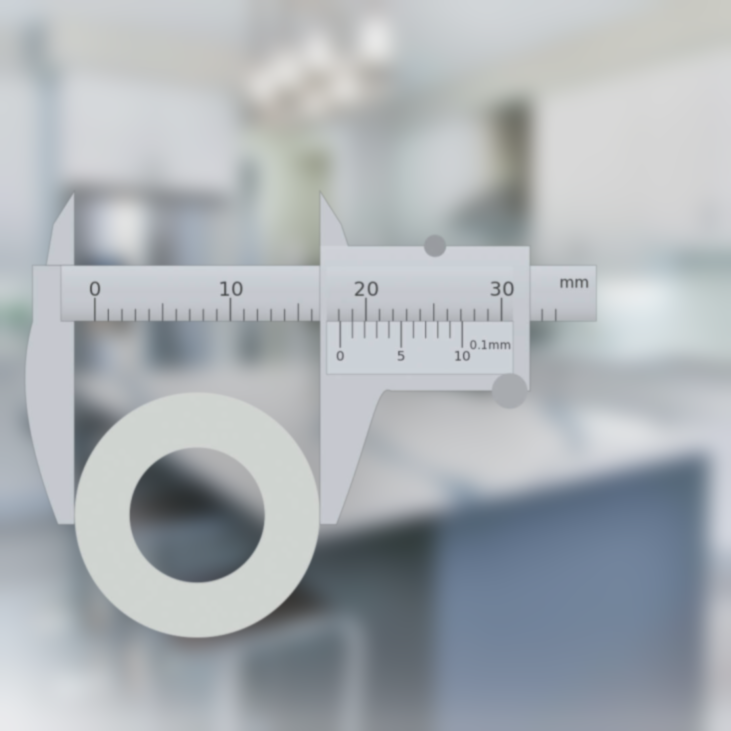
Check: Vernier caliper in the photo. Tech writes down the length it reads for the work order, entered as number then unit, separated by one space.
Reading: 18.1 mm
